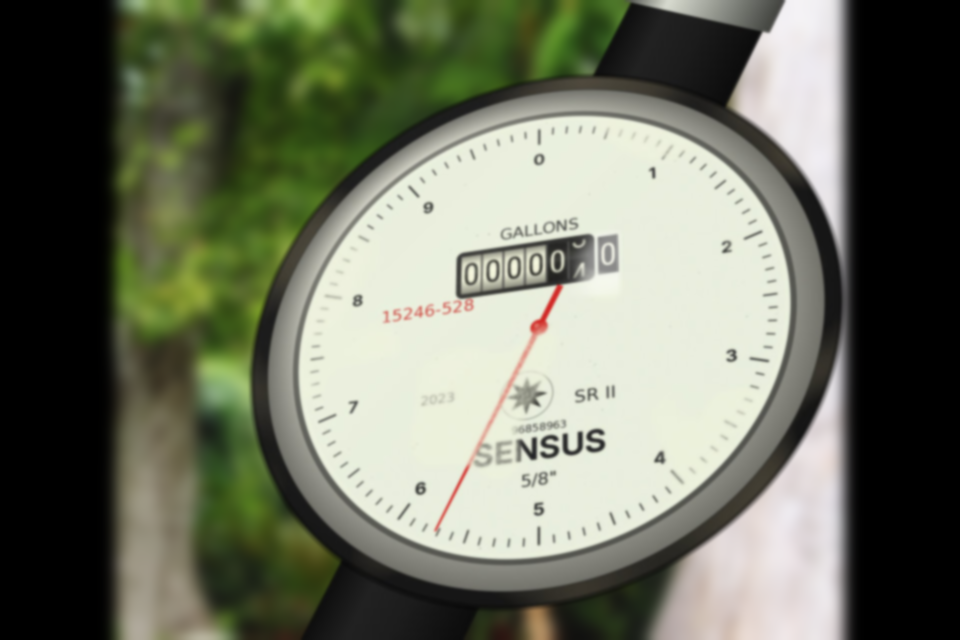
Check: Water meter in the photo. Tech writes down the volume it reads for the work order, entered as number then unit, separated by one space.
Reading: 35.7 gal
